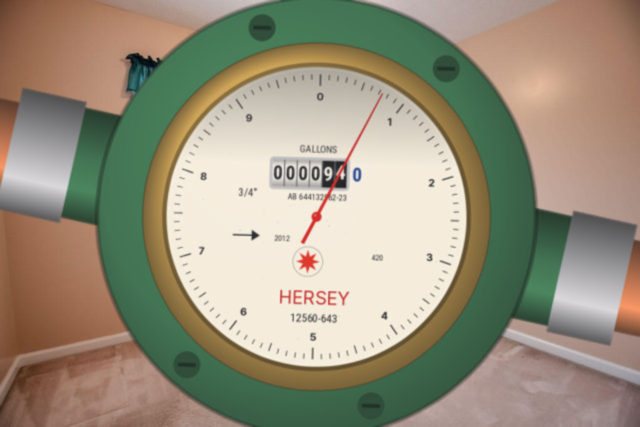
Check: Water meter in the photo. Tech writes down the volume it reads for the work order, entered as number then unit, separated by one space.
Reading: 940.7 gal
